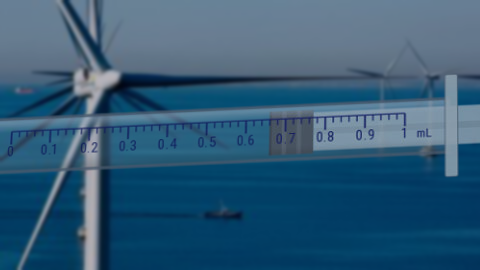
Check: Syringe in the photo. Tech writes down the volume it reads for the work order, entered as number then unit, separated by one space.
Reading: 0.66 mL
